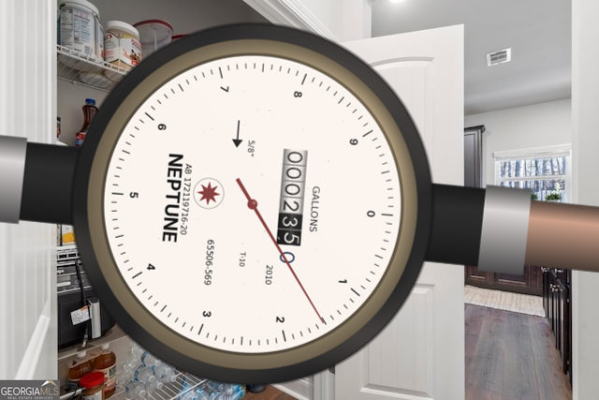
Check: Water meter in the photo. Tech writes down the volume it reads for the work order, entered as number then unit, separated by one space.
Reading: 2351.5 gal
